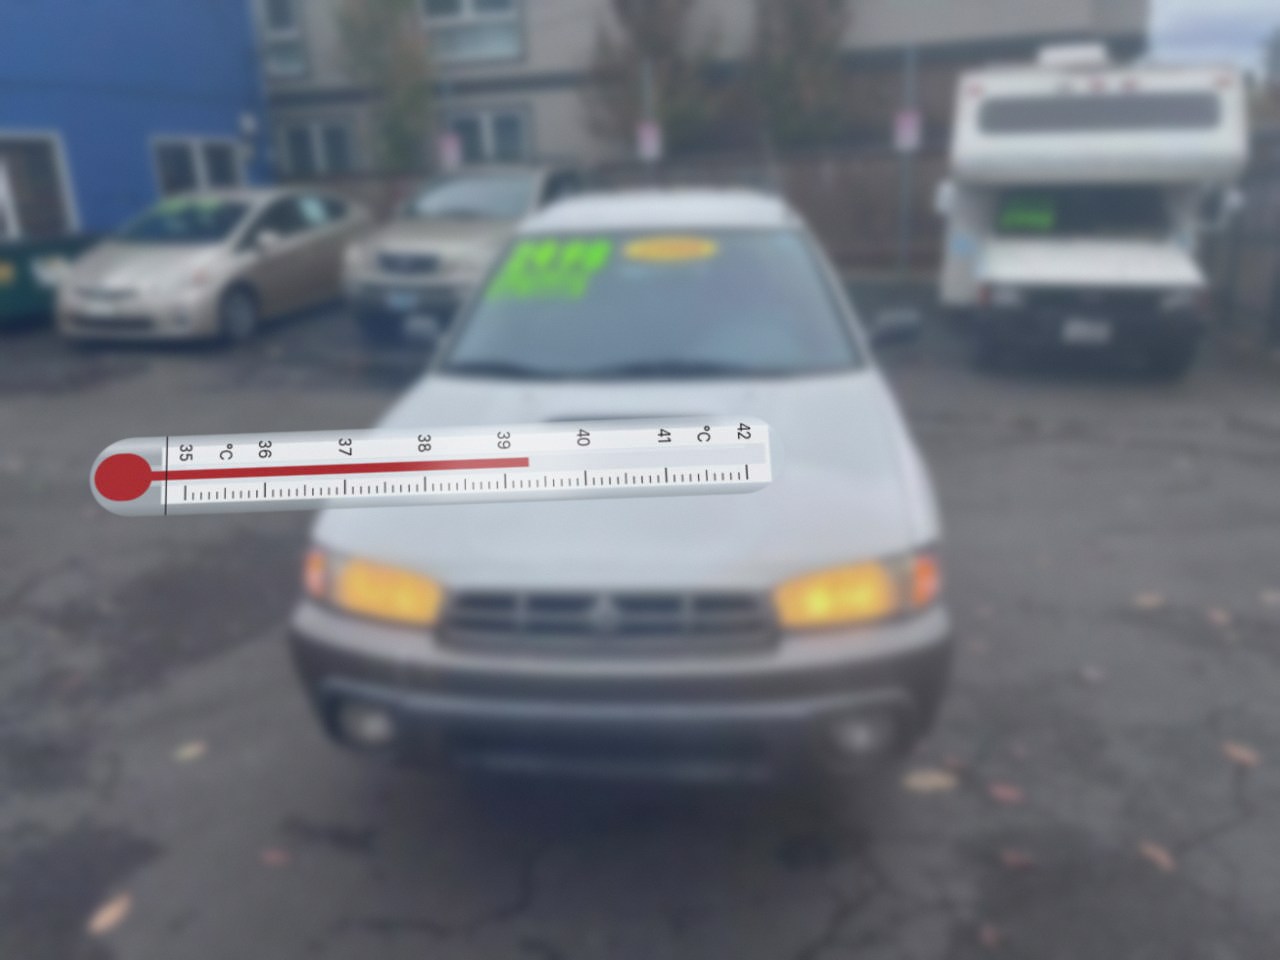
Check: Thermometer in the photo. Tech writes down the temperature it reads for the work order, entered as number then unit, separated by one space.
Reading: 39.3 °C
